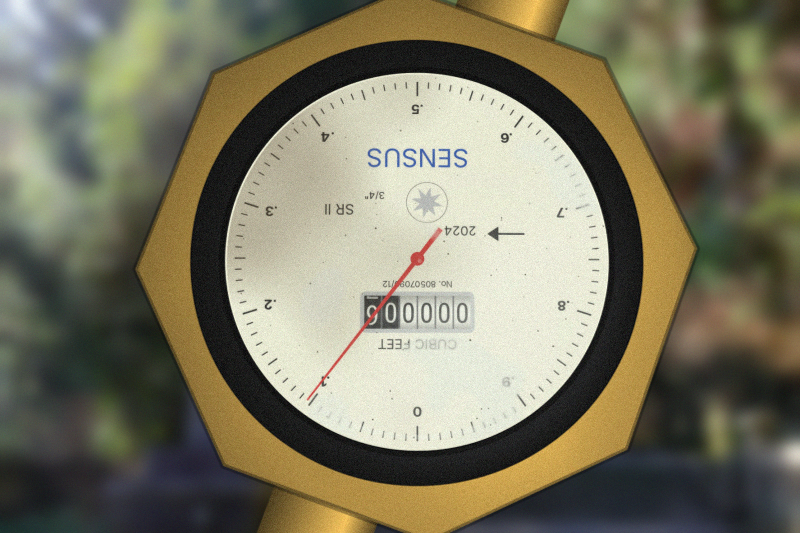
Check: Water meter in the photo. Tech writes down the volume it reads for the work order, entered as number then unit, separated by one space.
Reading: 6.10 ft³
